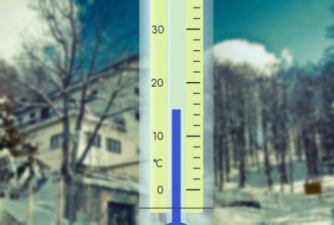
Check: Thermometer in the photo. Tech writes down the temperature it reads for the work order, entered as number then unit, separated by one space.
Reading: 15 °C
